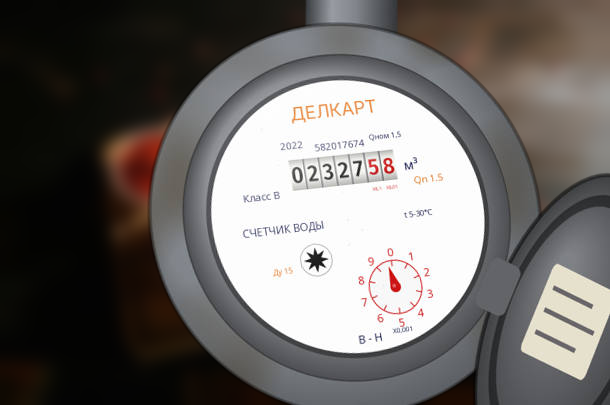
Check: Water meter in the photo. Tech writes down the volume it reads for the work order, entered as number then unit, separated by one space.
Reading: 2327.579 m³
